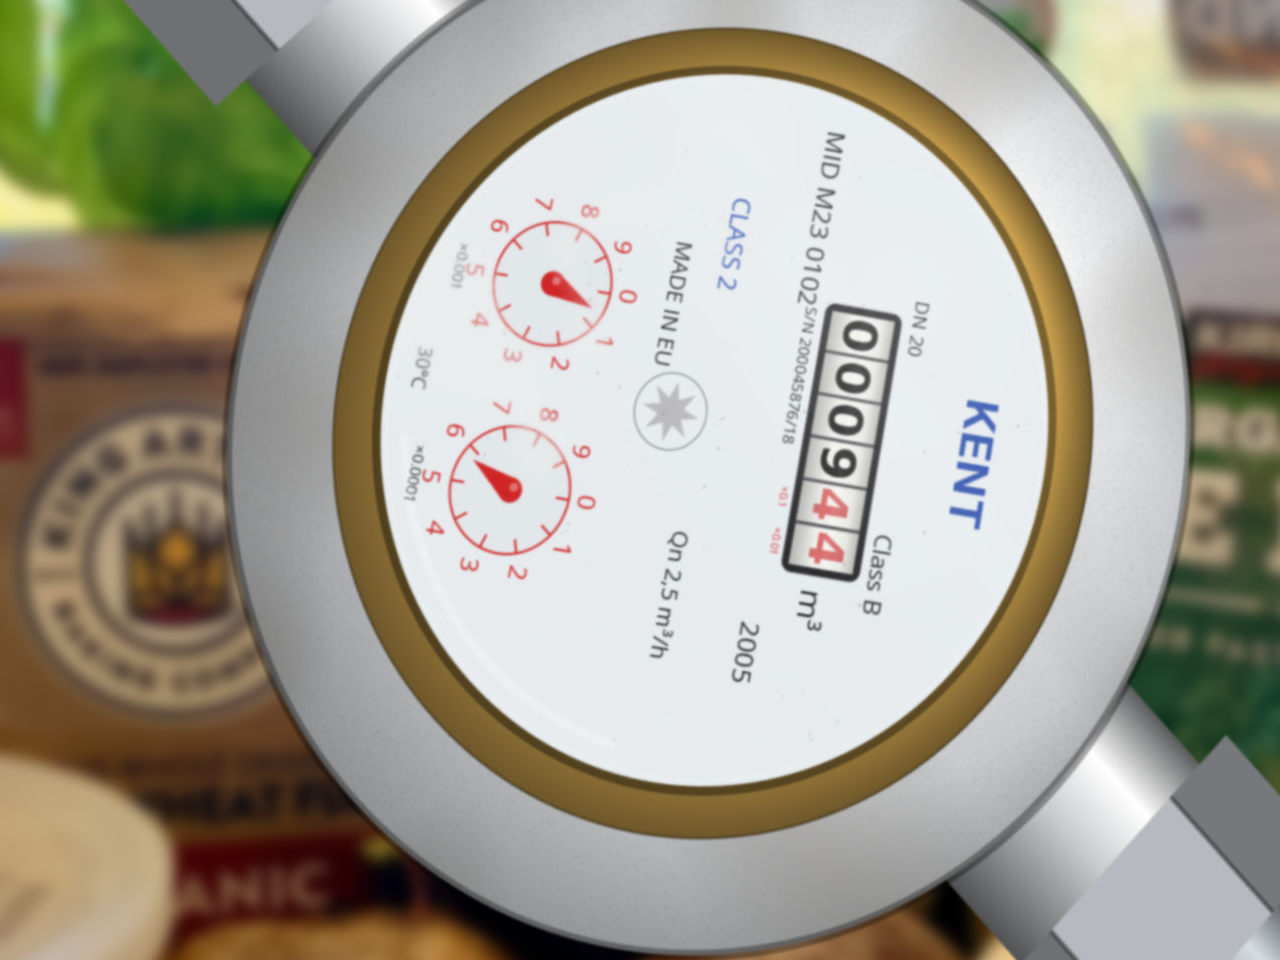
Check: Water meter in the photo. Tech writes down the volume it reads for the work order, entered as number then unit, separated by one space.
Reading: 9.4405 m³
